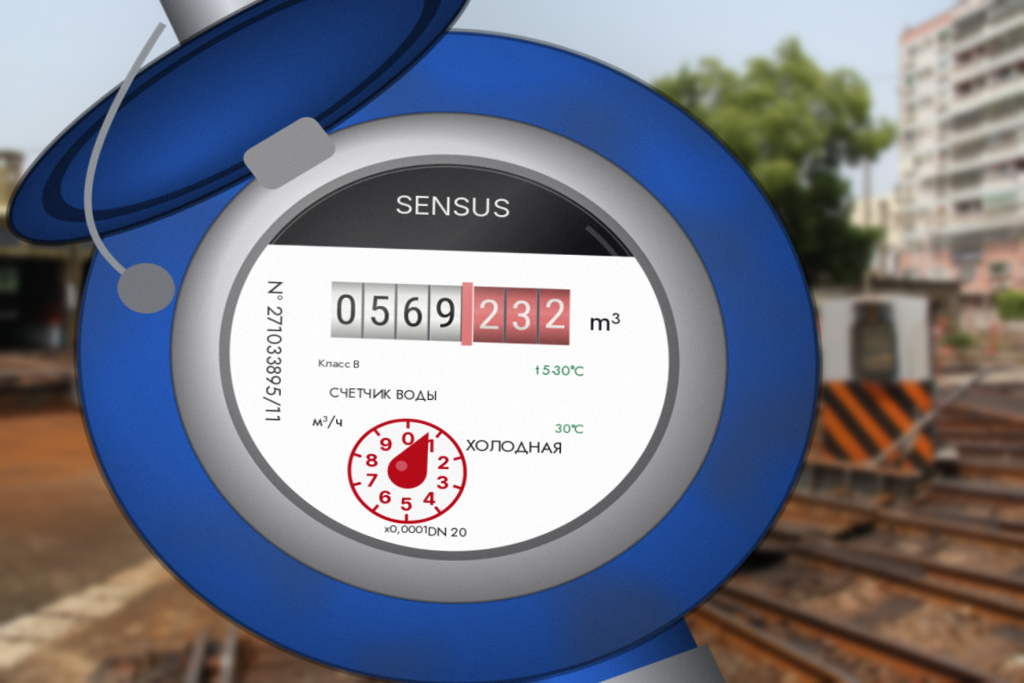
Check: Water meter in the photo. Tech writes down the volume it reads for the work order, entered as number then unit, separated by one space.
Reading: 569.2320 m³
